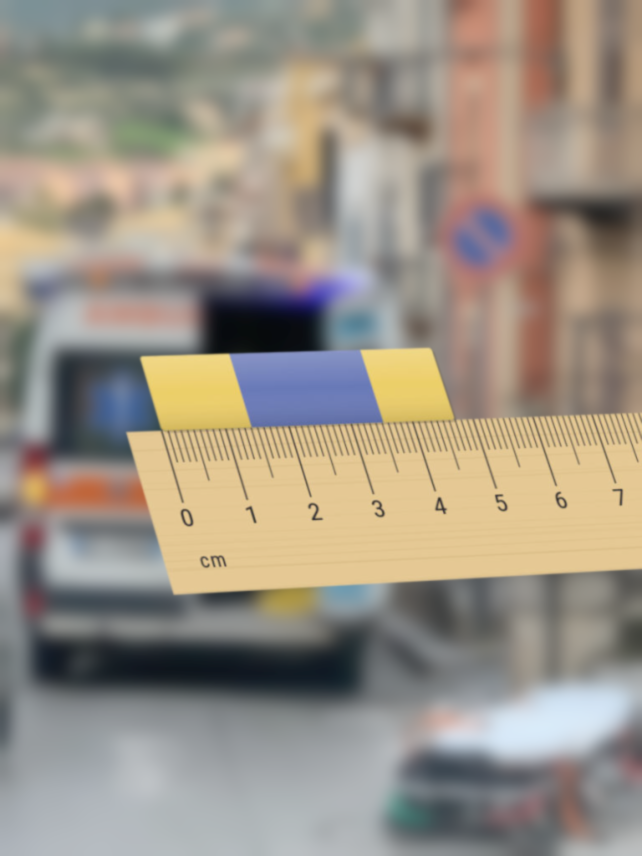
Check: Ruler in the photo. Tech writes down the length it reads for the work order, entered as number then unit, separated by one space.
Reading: 4.7 cm
